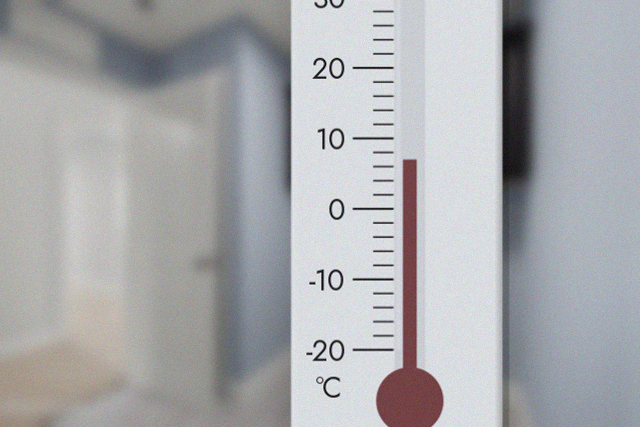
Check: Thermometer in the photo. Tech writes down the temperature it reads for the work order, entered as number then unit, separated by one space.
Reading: 7 °C
